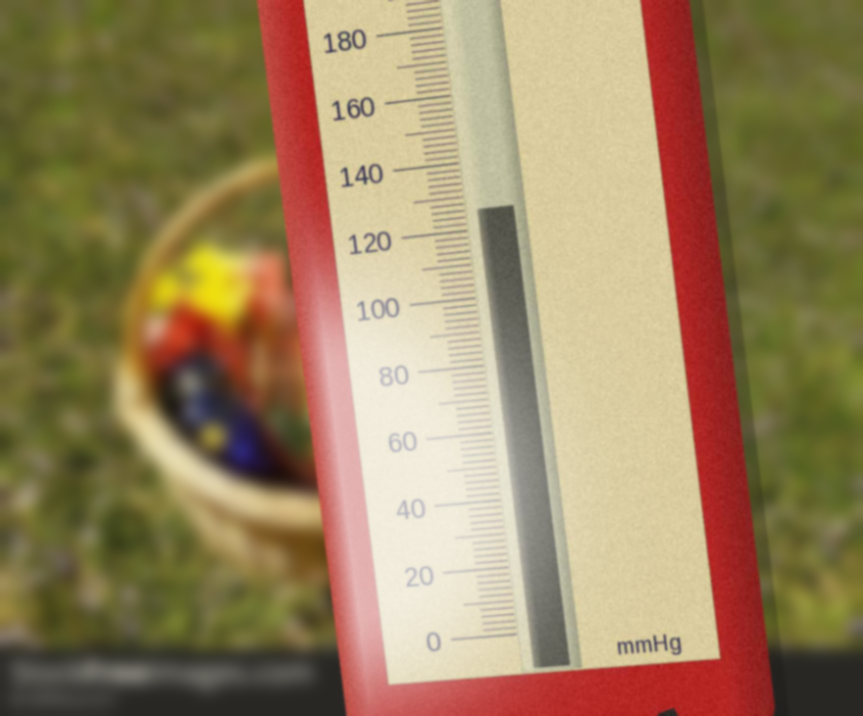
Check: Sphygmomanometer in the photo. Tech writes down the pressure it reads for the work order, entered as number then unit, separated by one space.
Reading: 126 mmHg
